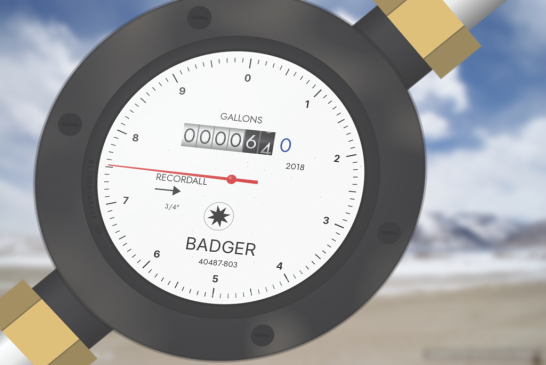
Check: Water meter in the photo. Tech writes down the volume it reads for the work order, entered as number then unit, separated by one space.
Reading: 637.5 gal
